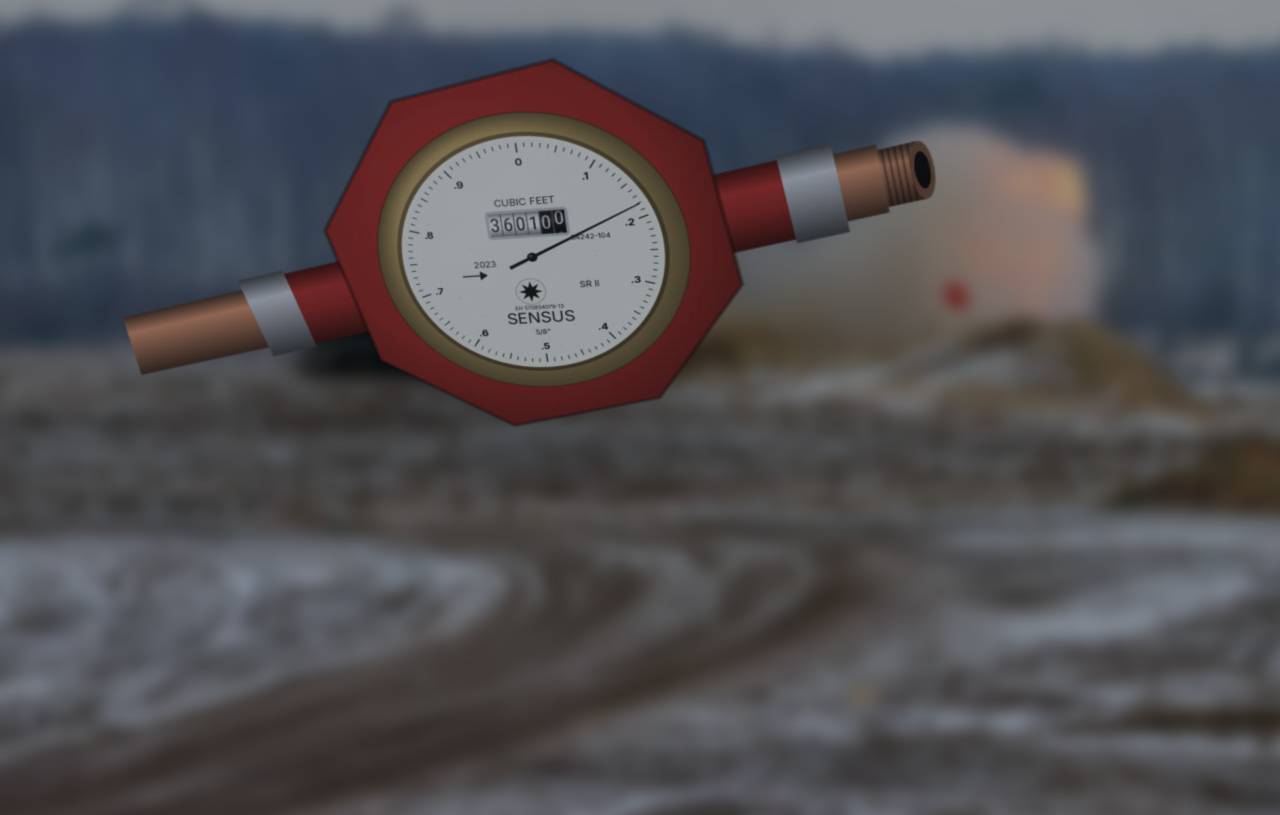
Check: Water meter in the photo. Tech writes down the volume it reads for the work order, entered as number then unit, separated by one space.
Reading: 360100.18 ft³
